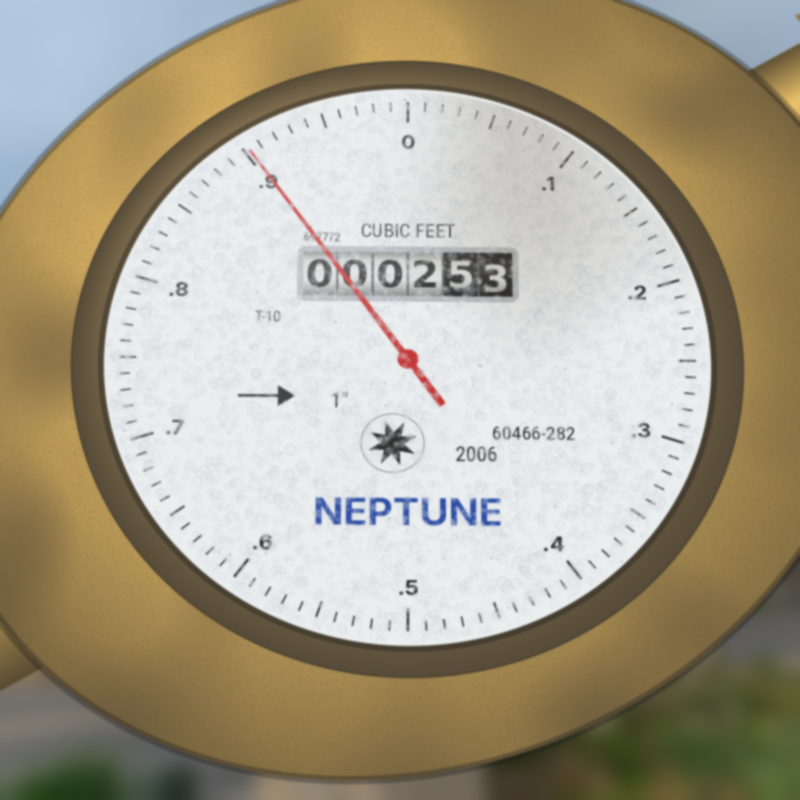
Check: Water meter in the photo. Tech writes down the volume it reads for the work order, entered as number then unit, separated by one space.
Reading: 252.90 ft³
